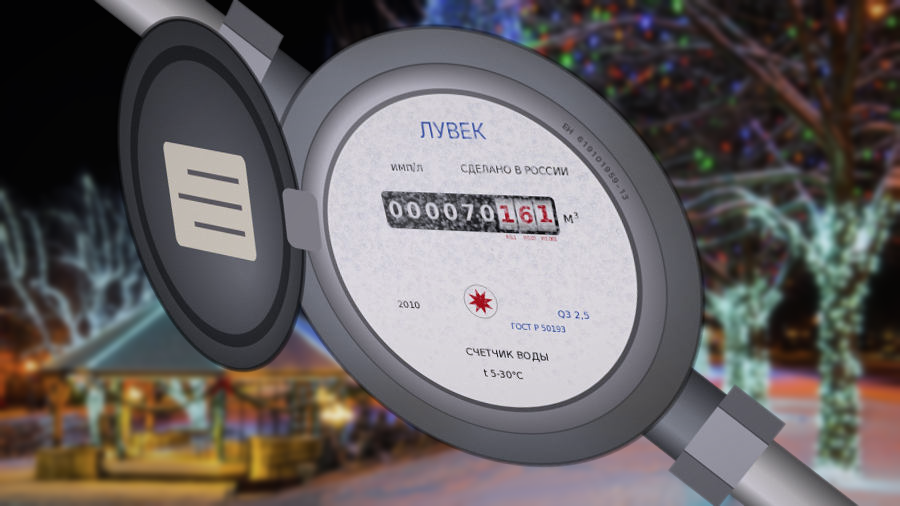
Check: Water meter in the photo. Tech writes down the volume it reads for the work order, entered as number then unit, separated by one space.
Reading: 70.161 m³
